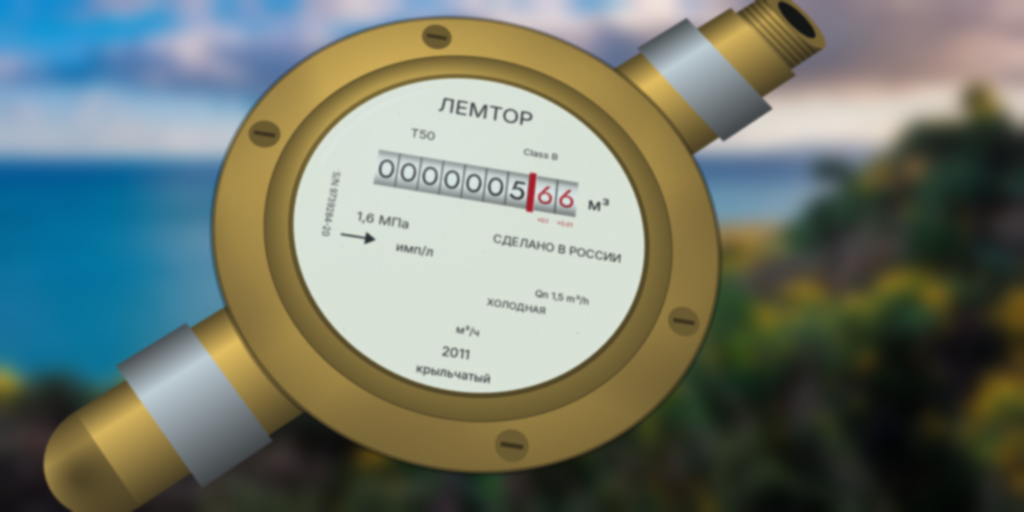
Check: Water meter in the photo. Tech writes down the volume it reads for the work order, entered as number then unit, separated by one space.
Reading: 5.66 m³
